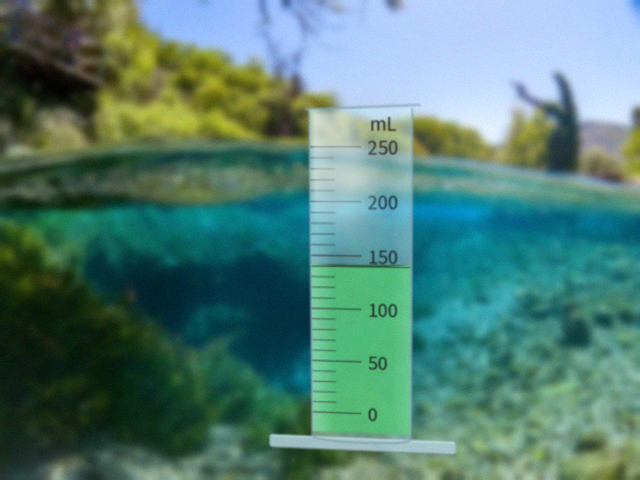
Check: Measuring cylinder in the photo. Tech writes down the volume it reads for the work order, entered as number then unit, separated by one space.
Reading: 140 mL
